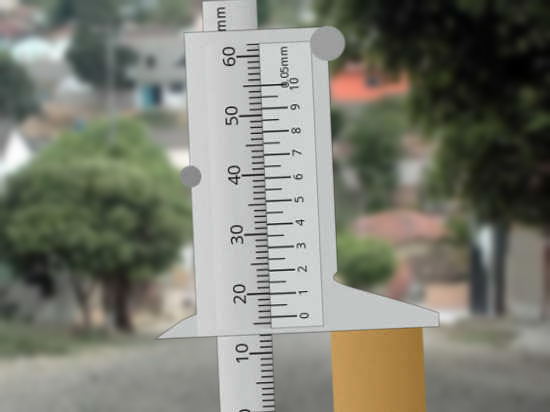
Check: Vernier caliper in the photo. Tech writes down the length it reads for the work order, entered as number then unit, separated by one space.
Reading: 16.0 mm
